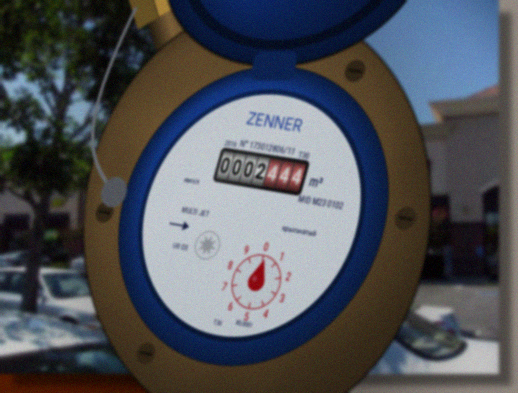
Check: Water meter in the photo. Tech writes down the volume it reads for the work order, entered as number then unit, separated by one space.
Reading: 2.4440 m³
